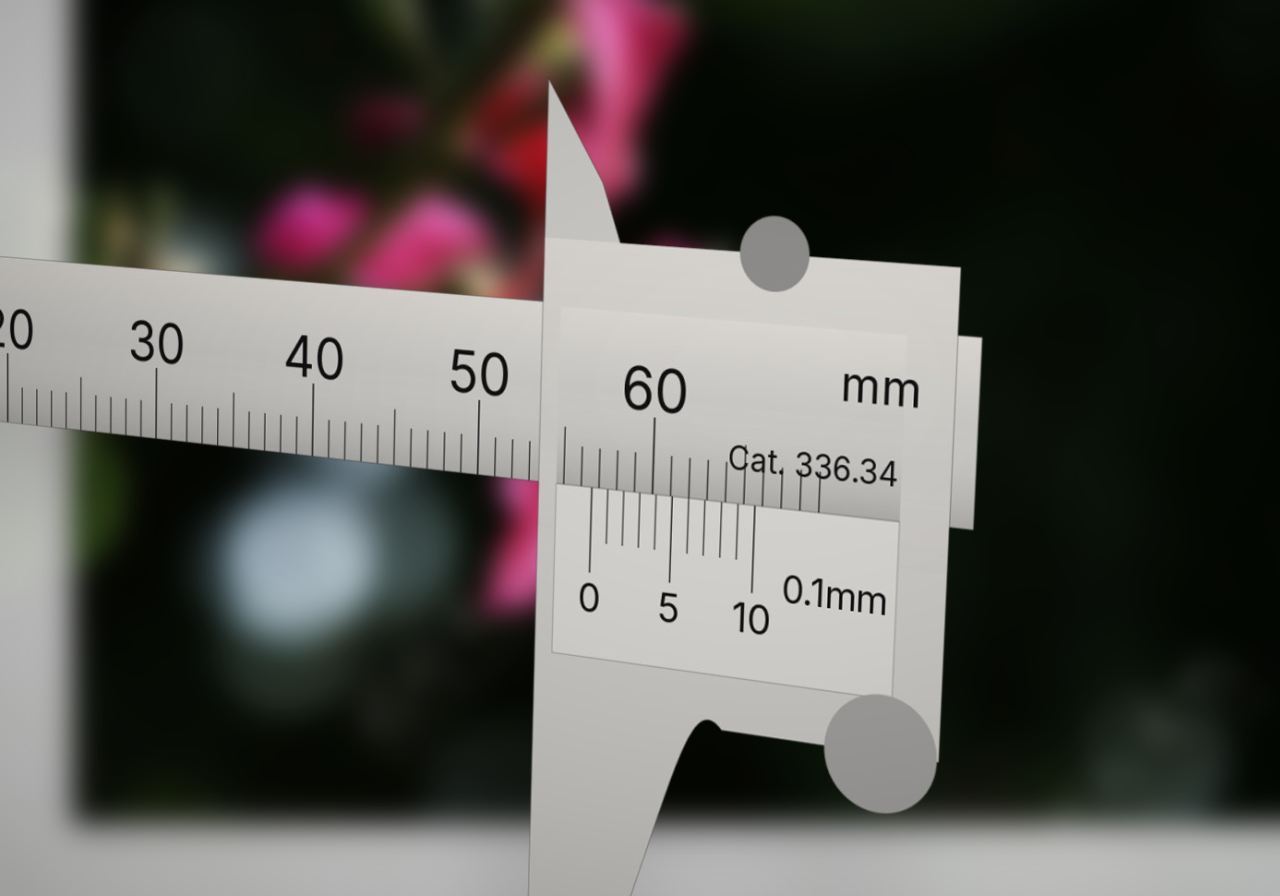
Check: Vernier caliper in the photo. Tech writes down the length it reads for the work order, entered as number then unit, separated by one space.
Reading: 56.6 mm
